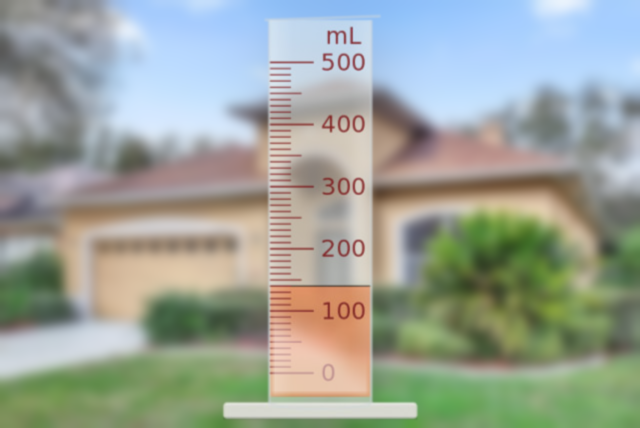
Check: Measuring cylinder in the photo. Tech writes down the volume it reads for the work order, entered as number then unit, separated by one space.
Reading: 140 mL
